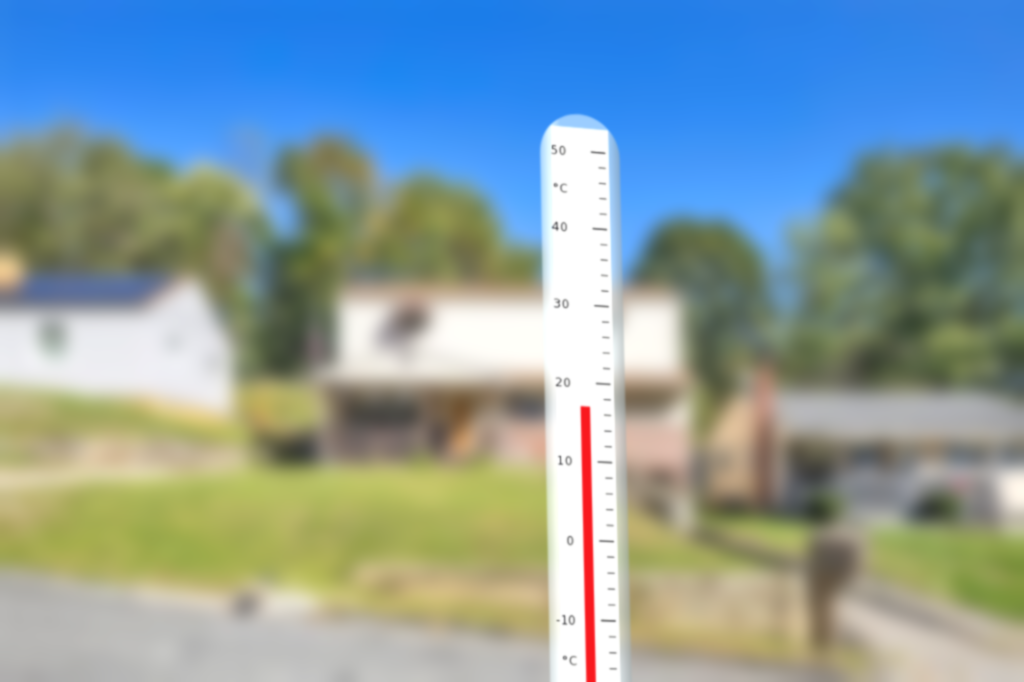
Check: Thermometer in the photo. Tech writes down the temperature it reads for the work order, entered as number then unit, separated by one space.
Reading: 17 °C
